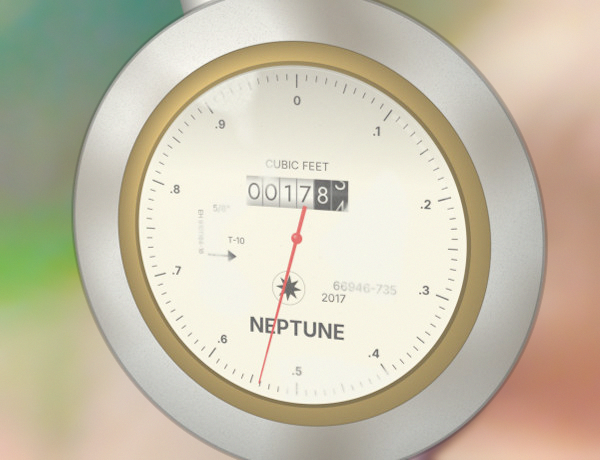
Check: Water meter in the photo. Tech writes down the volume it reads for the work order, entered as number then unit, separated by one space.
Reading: 1783.54 ft³
